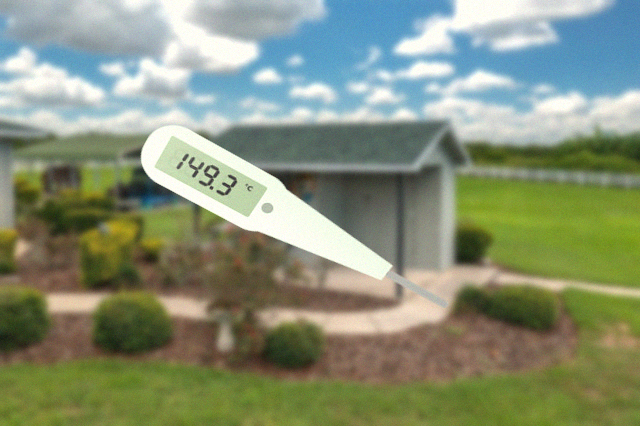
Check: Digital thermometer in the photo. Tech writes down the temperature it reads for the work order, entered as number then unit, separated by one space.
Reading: 149.3 °C
